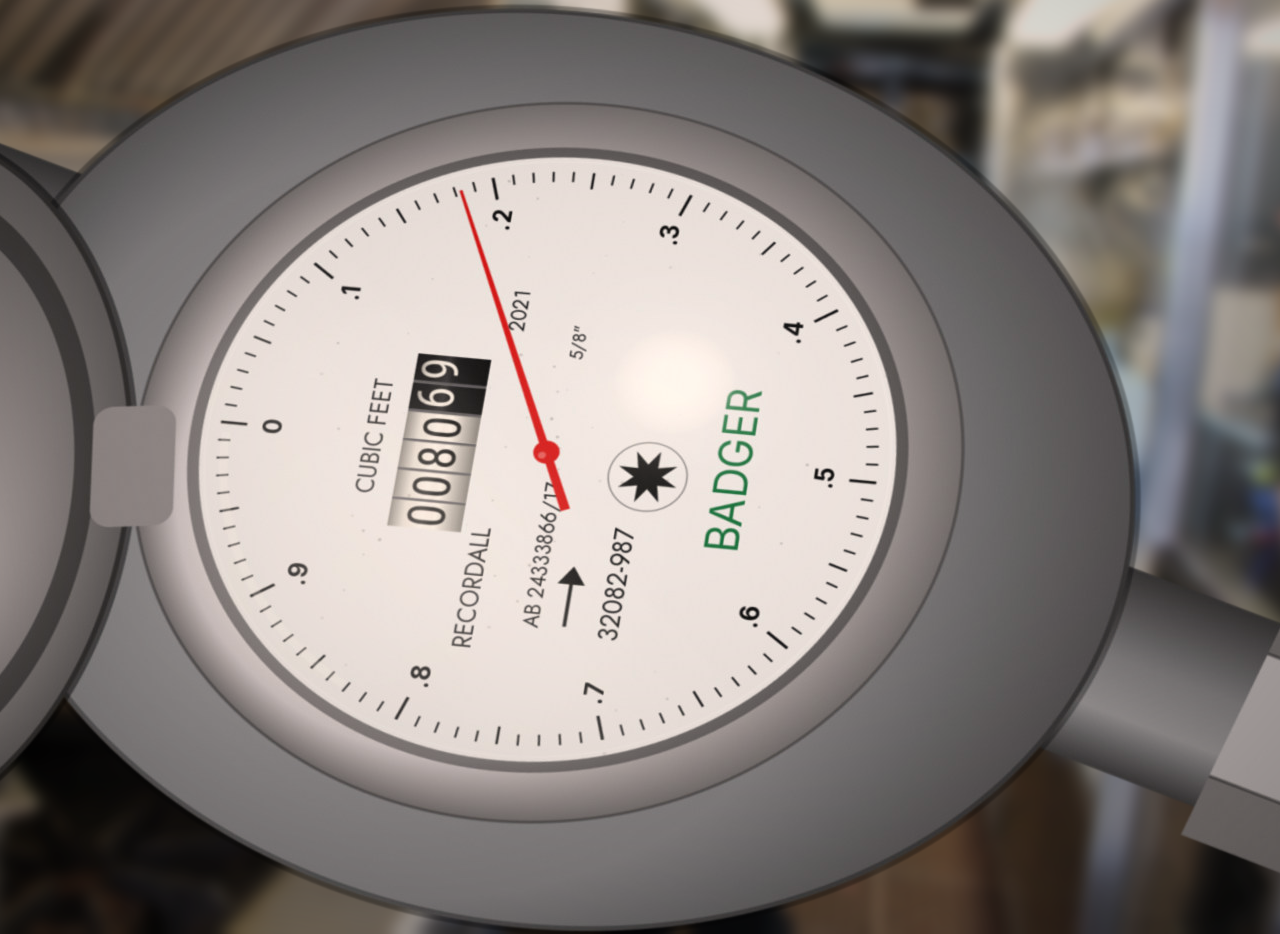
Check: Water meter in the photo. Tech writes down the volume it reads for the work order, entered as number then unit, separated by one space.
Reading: 8069.18 ft³
